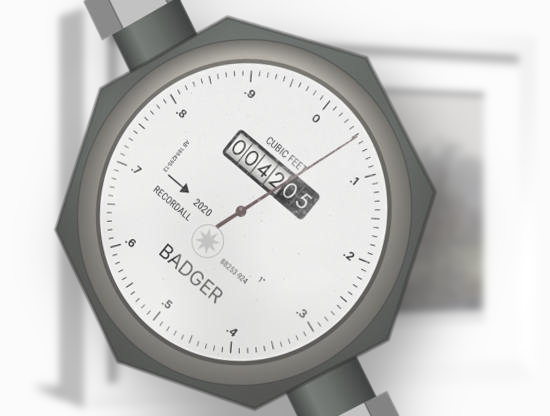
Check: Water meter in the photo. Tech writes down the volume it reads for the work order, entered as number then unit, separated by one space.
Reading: 4205.05 ft³
